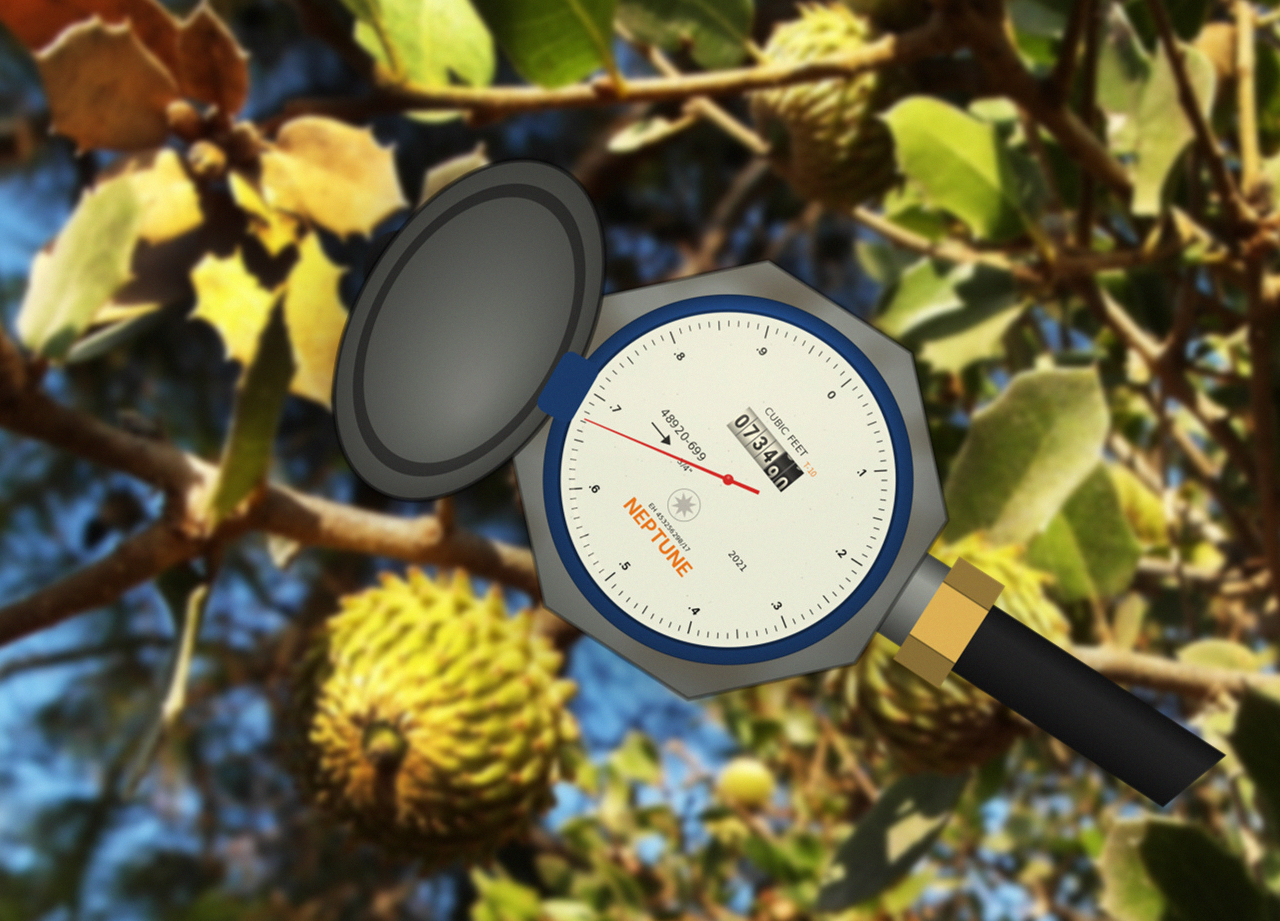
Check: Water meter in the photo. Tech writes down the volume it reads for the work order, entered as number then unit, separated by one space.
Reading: 73489.67 ft³
